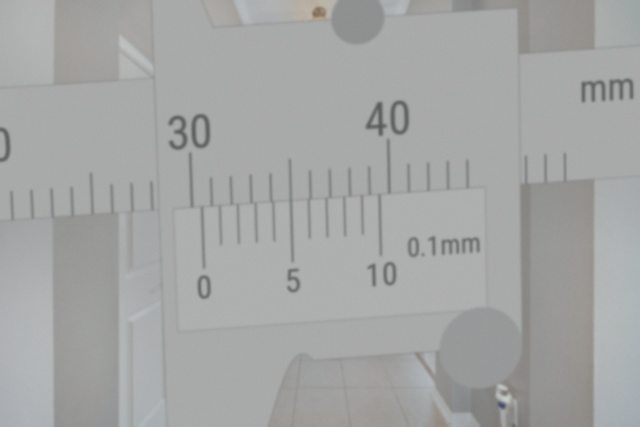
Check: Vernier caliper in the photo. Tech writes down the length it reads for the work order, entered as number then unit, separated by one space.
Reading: 30.5 mm
